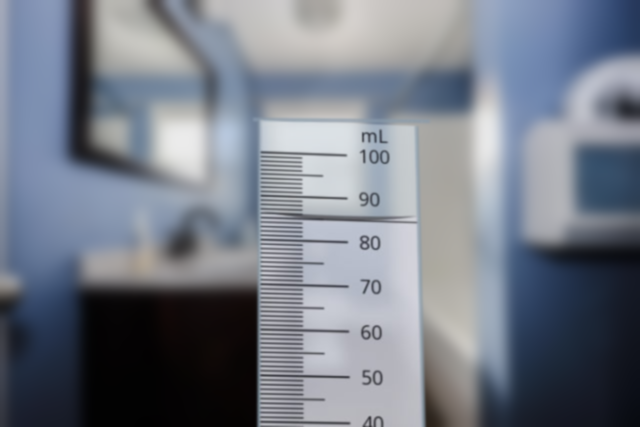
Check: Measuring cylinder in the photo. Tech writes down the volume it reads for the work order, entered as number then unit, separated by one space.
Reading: 85 mL
